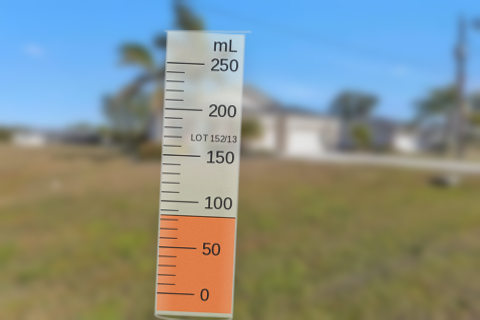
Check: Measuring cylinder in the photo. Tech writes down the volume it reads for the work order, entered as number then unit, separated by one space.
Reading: 85 mL
